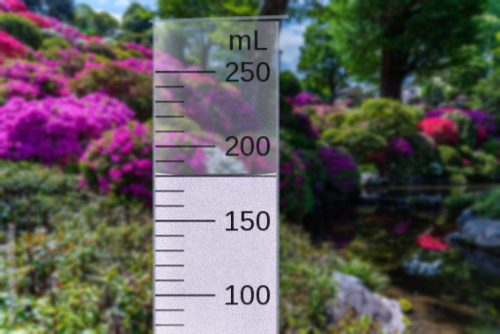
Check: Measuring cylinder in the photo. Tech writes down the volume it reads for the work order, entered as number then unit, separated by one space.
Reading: 180 mL
